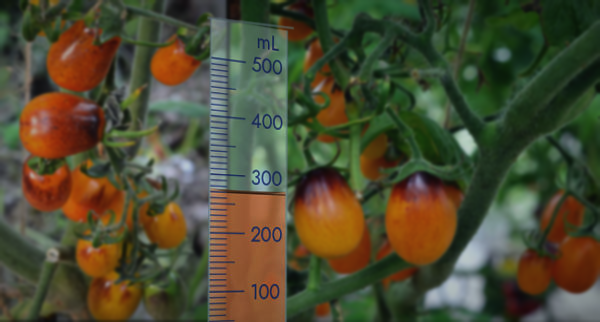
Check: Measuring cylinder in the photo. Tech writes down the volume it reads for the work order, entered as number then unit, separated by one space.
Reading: 270 mL
